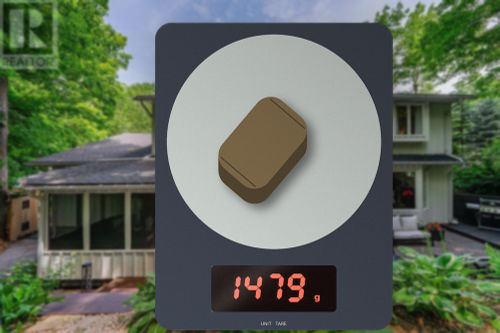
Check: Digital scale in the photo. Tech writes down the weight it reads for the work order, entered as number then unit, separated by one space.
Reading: 1479 g
